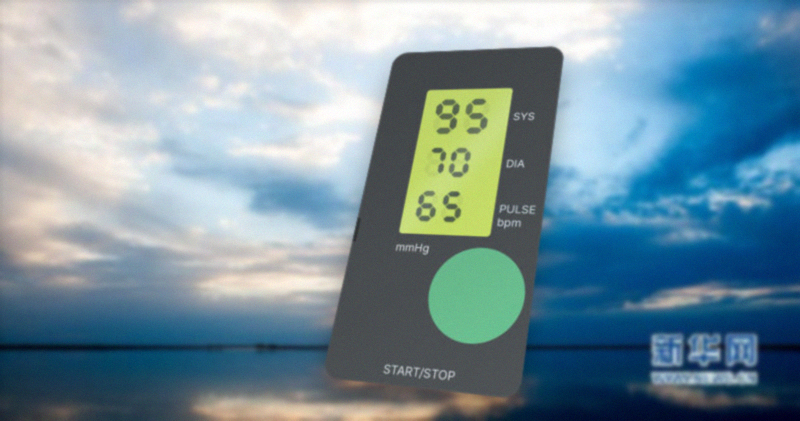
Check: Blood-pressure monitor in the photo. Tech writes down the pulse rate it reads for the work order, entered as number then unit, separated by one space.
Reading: 65 bpm
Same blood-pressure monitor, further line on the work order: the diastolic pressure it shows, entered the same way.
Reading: 70 mmHg
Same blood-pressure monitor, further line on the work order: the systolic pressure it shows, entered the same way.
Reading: 95 mmHg
